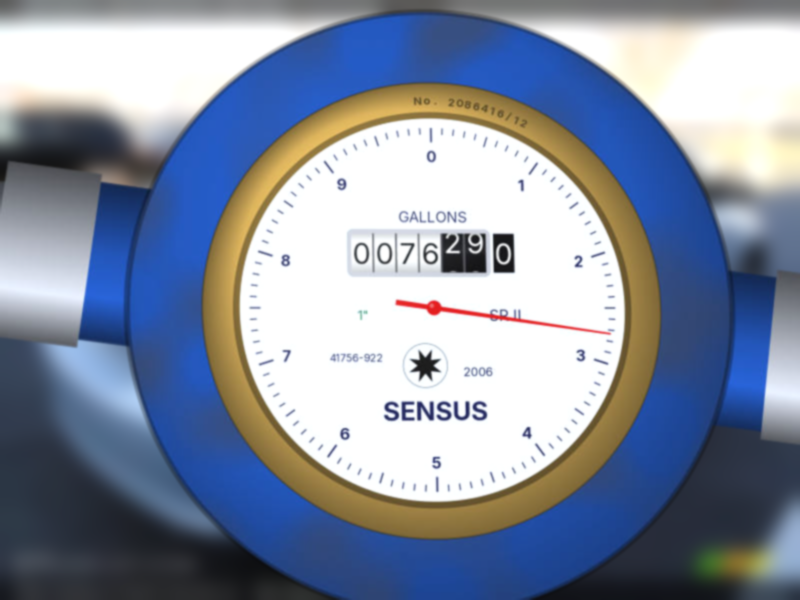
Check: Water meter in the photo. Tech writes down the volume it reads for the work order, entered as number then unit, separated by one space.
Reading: 76292.7 gal
